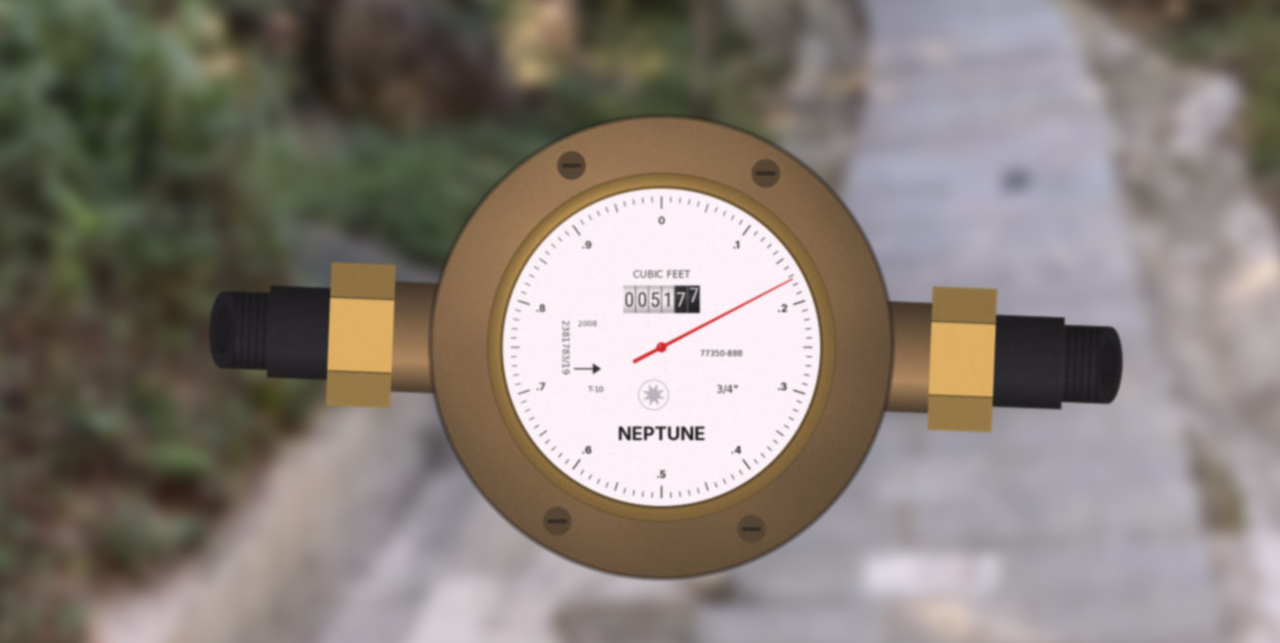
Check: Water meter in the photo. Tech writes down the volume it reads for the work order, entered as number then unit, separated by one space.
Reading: 5177.17 ft³
